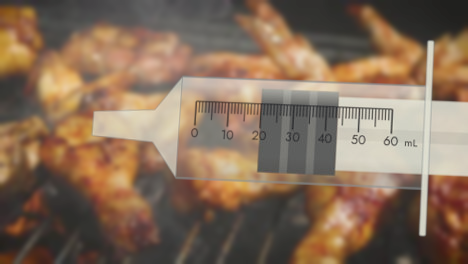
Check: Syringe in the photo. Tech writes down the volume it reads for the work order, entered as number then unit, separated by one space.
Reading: 20 mL
